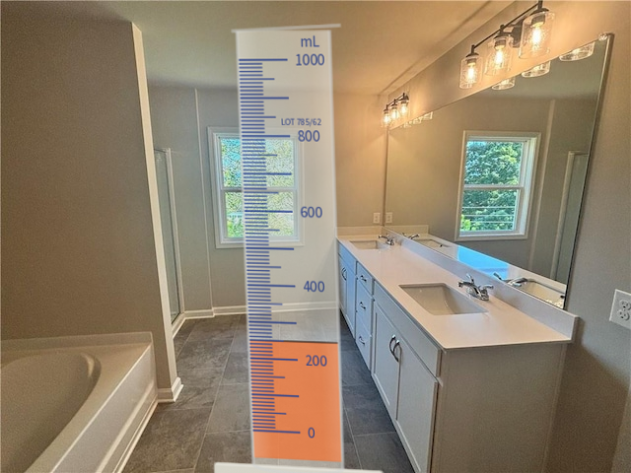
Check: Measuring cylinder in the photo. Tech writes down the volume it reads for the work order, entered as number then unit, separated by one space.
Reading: 250 mL
